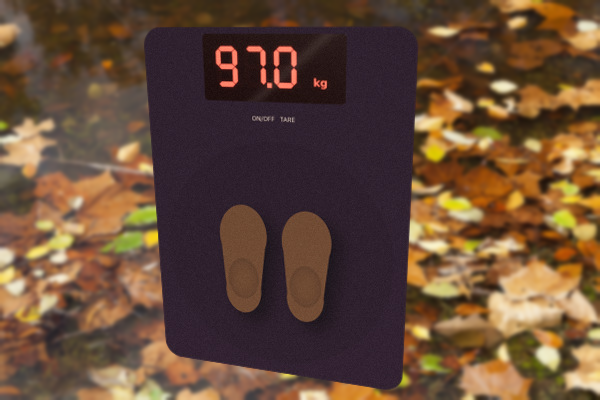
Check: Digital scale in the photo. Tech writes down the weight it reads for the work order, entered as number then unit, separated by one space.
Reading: 97.0 kg
